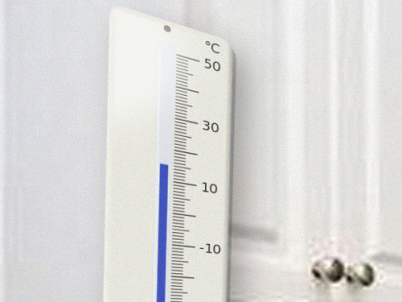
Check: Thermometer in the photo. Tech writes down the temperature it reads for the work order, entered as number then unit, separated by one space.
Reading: 15 °C
